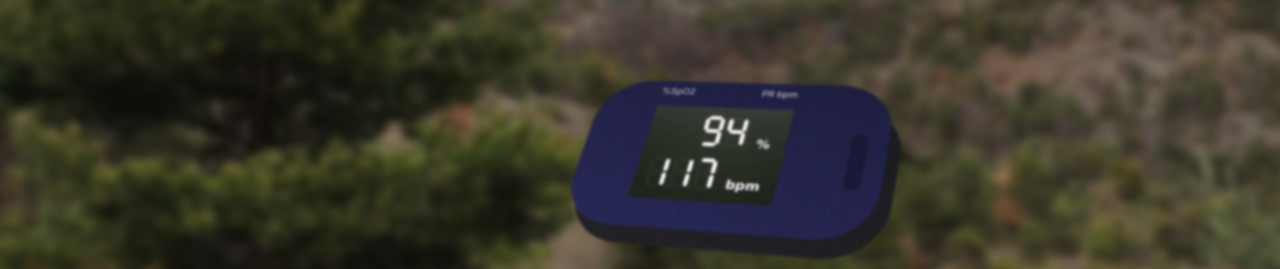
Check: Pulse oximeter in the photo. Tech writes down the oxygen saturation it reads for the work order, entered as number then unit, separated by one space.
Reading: 94 %
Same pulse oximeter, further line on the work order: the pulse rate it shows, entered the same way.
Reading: 117 bpm
